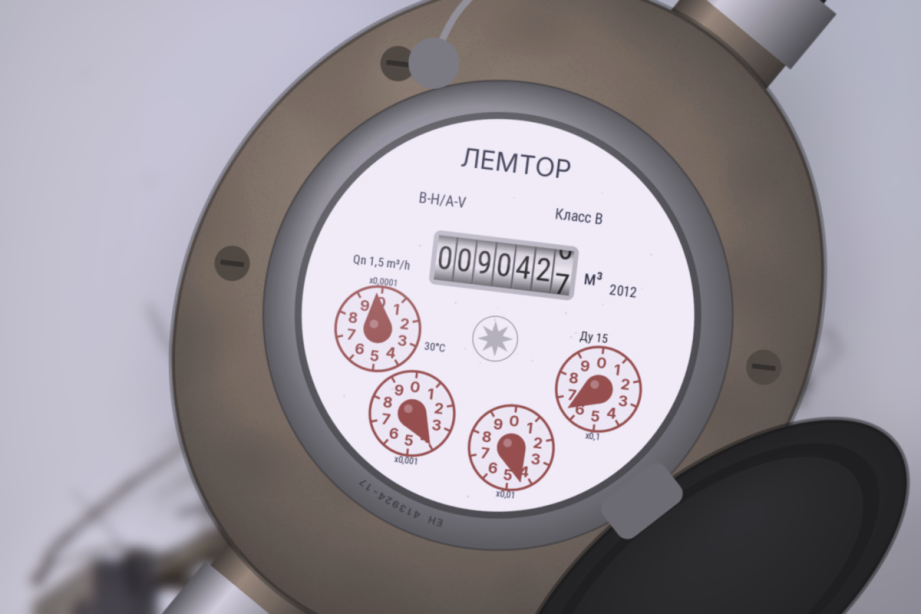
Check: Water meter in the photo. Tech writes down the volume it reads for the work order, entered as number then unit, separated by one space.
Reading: 90426.6439 m³
